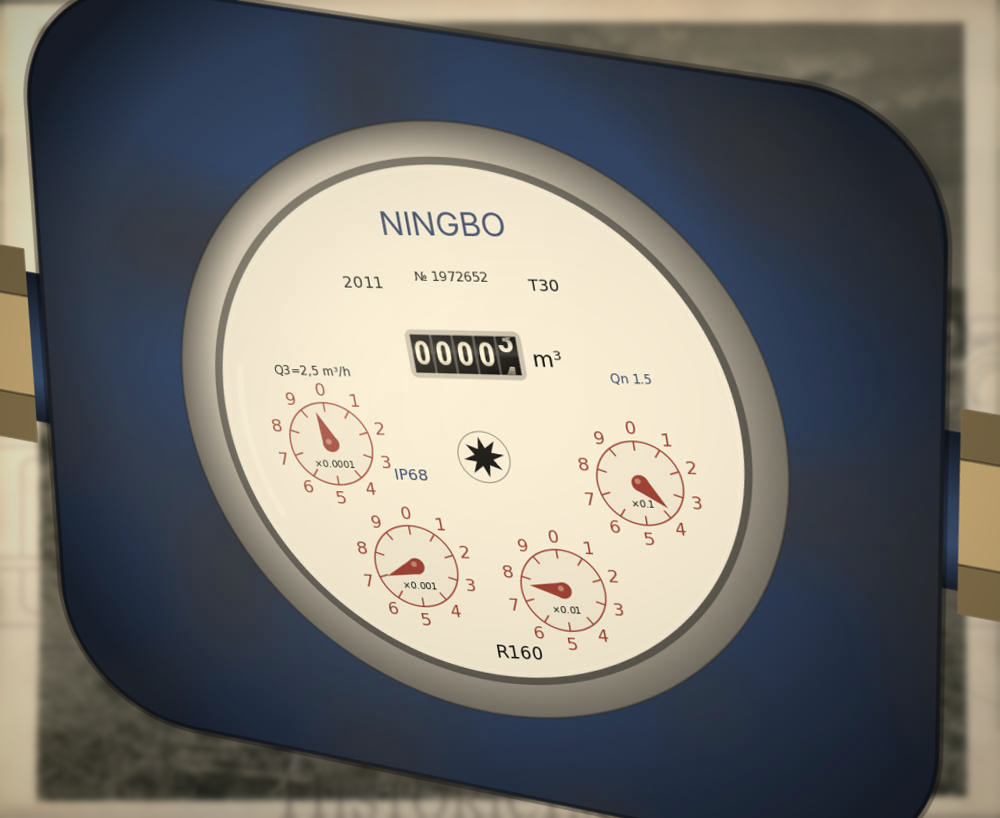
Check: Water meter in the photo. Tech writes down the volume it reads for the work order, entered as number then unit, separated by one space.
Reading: 3.3769 m³
